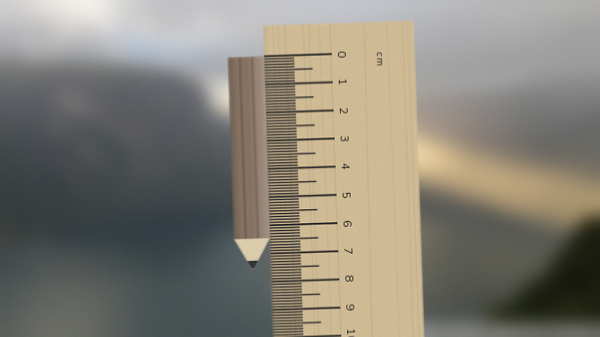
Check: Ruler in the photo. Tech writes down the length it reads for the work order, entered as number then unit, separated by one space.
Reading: 7.5 cm
